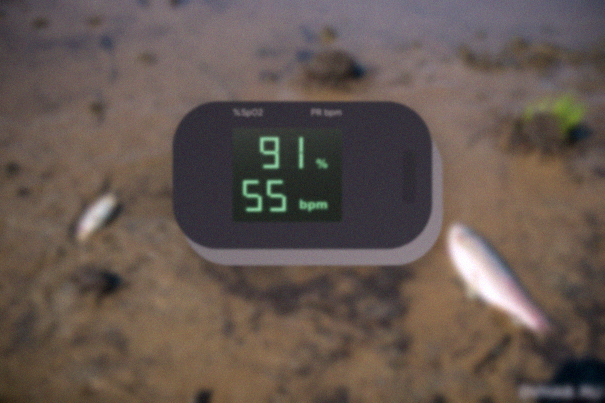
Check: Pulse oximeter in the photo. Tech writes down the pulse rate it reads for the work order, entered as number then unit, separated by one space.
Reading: 55 bpm
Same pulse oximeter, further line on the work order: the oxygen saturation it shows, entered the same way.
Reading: 91 %
